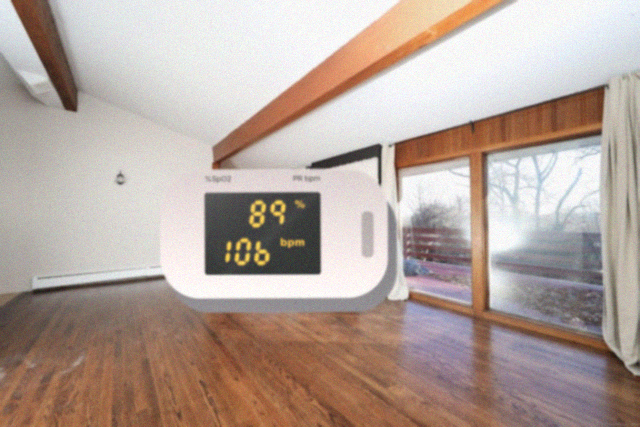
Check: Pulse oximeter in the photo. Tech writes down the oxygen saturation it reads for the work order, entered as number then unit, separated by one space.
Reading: 89 %
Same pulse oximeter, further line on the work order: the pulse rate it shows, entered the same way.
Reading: 106 bpm
